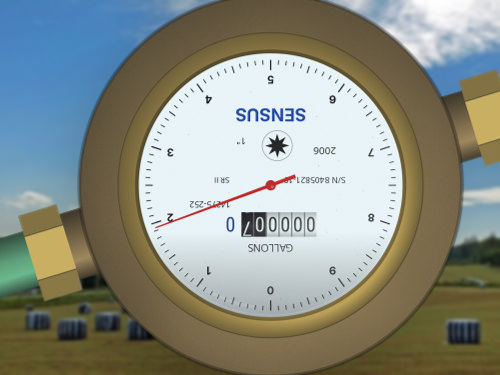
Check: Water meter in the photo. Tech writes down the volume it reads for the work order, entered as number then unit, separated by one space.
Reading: 71.9 gal
